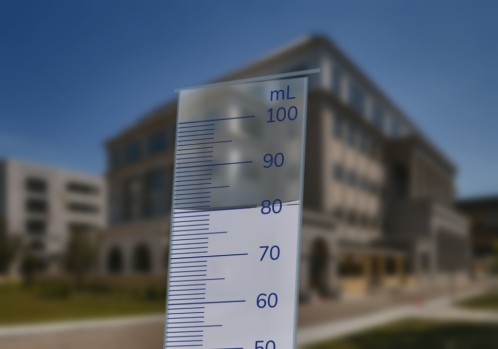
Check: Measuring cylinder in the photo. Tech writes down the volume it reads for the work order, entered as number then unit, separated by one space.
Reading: 80 mL
